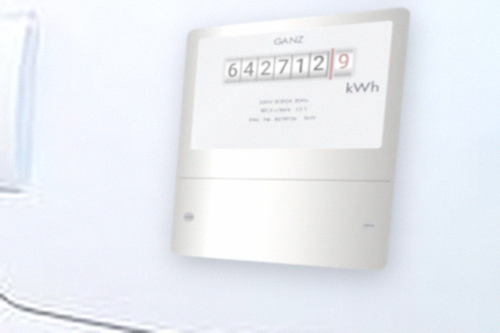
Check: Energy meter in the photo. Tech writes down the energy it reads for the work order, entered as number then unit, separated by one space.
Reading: 642712.9 kWh
